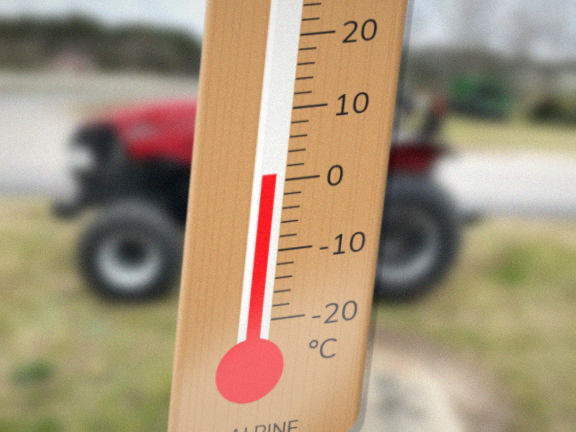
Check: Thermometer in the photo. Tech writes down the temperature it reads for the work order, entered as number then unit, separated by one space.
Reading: 1 °C
